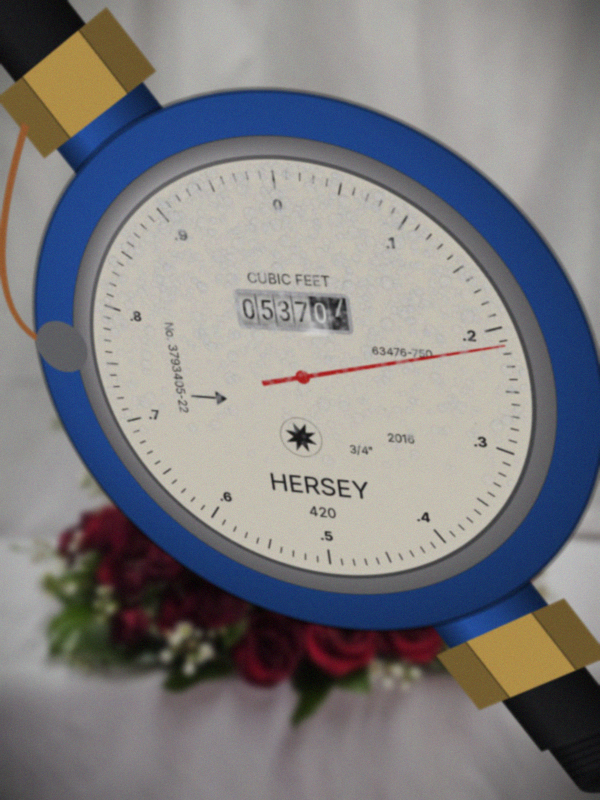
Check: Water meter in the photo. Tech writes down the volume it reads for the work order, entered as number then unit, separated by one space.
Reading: 53707.21 ft³
